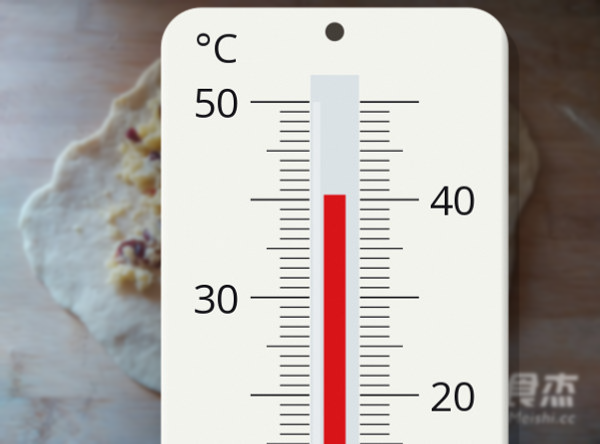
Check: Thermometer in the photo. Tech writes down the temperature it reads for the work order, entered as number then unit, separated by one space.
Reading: 40.5 °C
